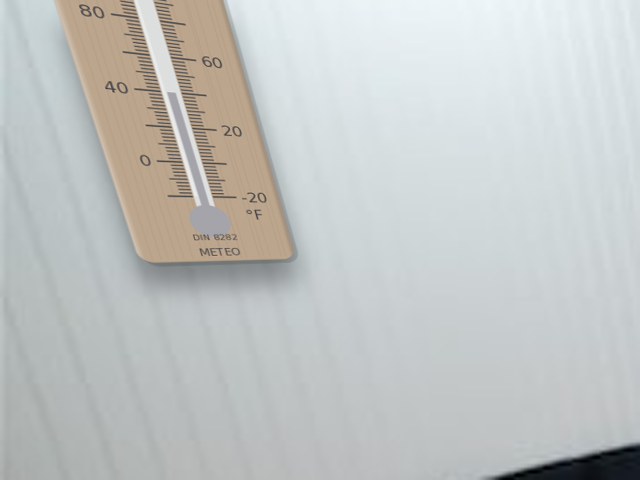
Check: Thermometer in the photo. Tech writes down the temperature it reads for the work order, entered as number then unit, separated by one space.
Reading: 40 °F
